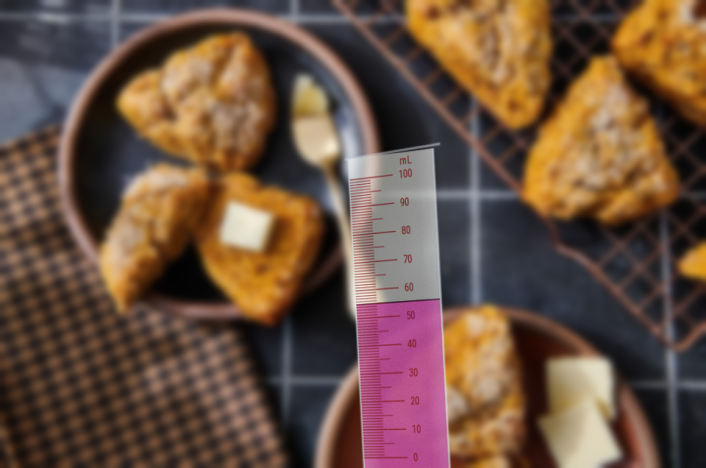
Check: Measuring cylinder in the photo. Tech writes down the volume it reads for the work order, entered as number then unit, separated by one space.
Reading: 55 mL
